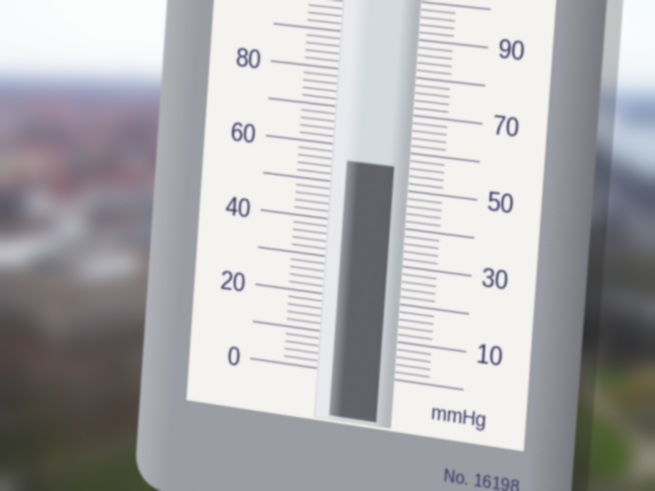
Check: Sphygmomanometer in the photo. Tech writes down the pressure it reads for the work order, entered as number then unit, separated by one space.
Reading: 56 mmHg
